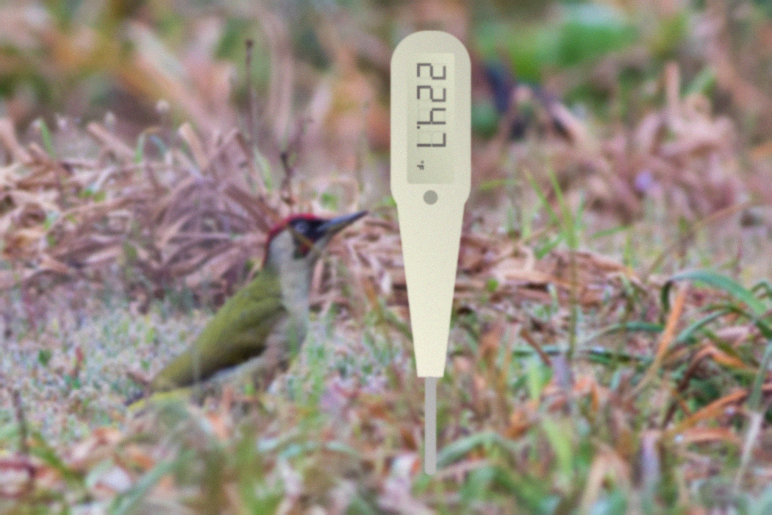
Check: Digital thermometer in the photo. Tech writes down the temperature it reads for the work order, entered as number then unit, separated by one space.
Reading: 224.7 °F
